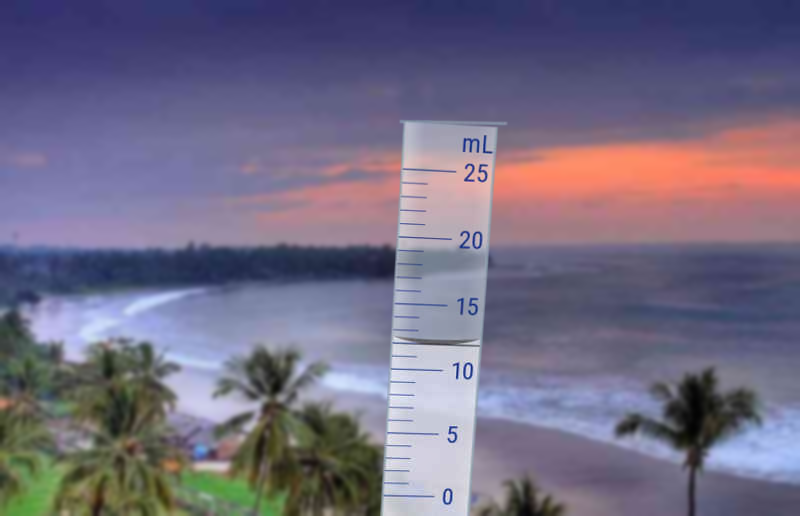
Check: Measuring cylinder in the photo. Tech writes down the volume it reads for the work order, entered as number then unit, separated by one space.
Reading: 12 mL
